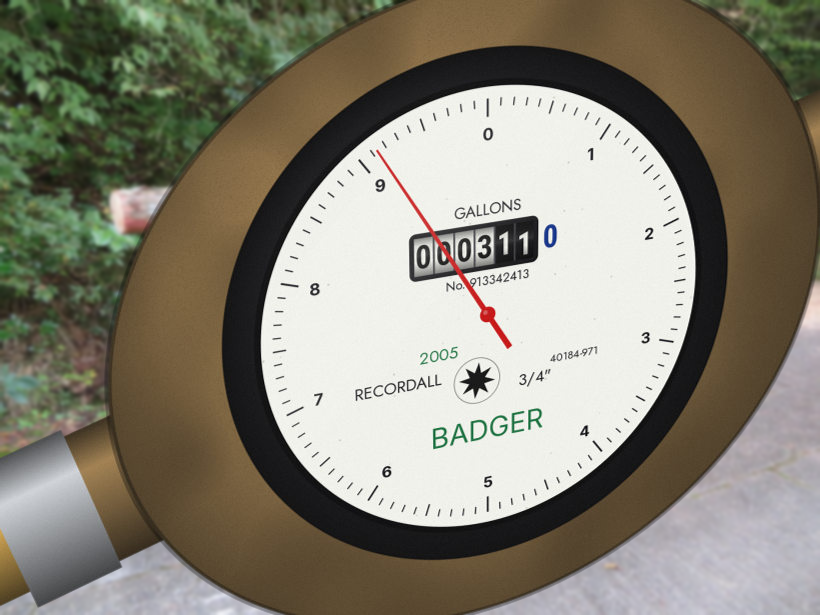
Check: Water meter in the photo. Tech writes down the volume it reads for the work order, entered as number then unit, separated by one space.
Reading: 3109.1 gal
